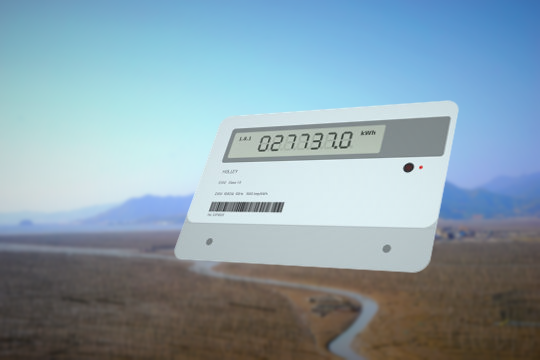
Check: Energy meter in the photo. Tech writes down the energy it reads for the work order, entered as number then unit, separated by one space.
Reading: 27737.0 kWh
